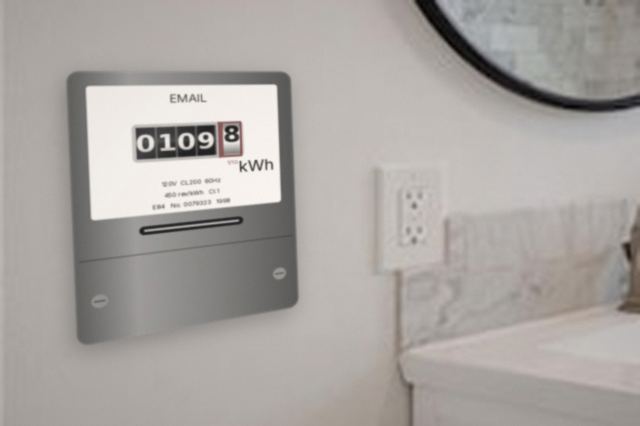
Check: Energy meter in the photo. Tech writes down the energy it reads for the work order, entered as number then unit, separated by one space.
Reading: 109.8 kWh
